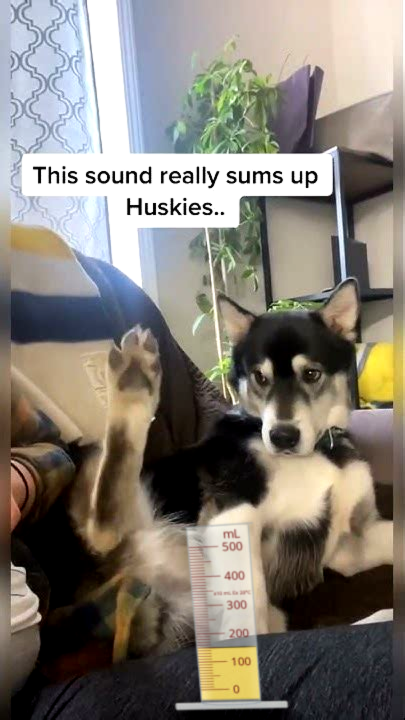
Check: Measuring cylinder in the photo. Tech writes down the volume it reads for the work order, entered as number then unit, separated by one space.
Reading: 150 mL
